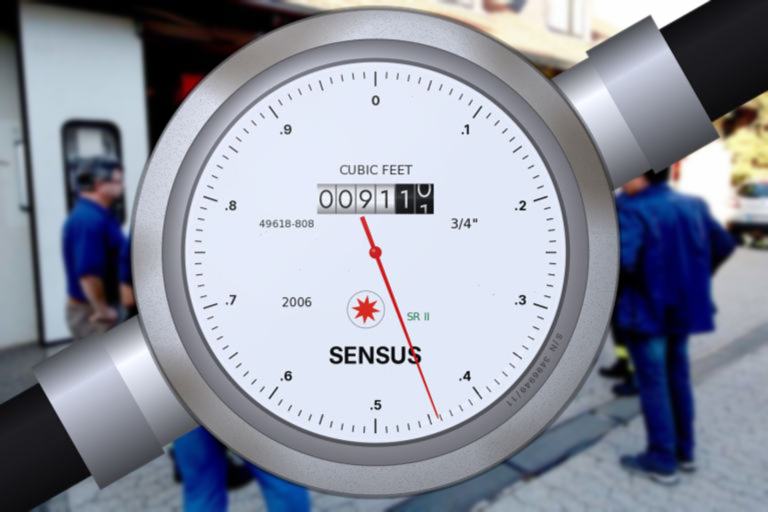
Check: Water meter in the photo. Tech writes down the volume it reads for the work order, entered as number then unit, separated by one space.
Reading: 9110.44 ft³
